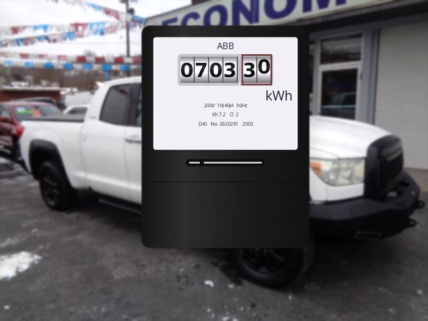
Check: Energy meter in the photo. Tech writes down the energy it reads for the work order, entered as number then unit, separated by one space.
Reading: 703.30 kWh
